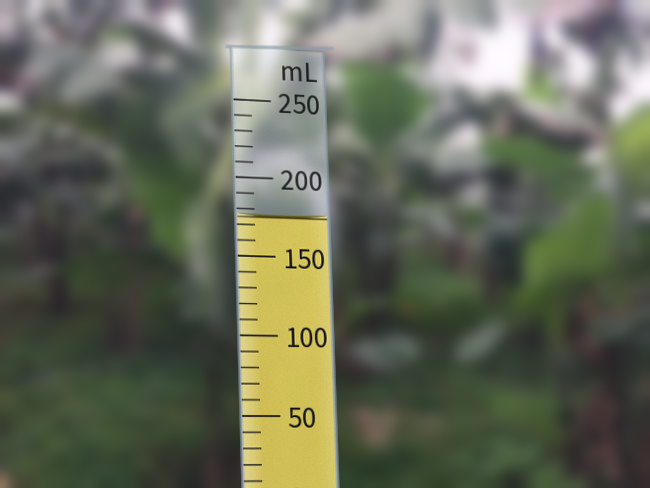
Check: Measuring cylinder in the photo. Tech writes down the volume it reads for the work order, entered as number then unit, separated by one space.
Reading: 175 mL
